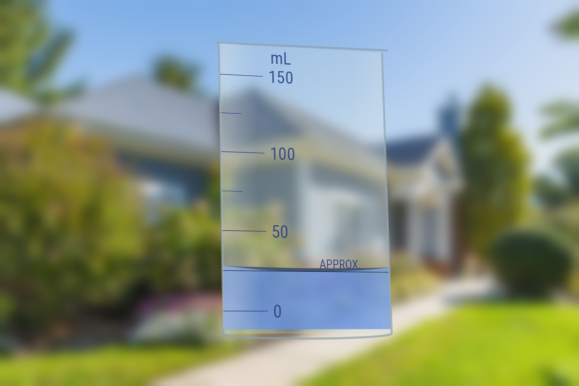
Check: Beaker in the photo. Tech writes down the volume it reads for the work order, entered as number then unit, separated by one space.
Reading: 25 mL
